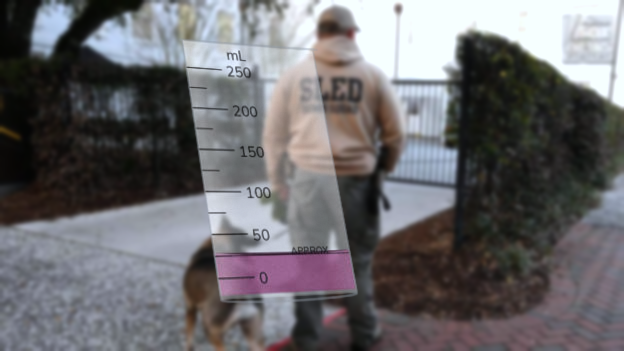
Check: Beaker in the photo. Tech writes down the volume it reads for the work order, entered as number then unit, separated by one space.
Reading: 25 mL
